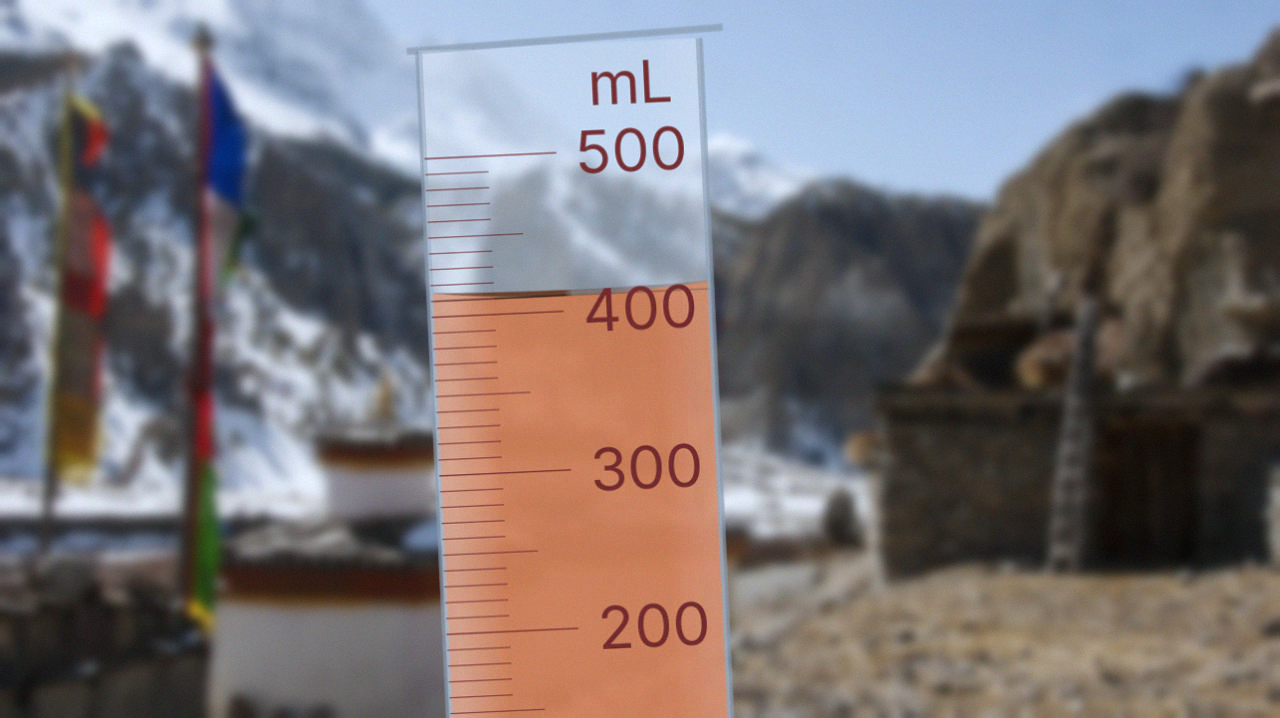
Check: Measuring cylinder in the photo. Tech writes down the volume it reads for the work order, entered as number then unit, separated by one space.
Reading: 410 mL
